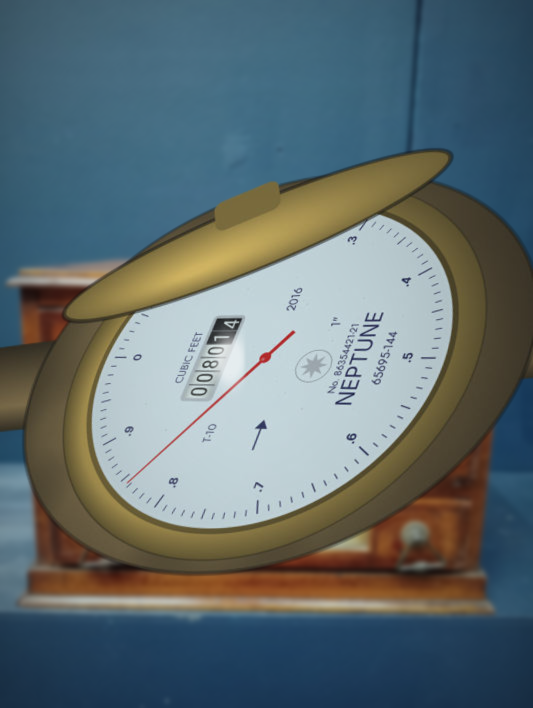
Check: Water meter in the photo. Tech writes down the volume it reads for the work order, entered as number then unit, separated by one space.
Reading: 8013.84 ft³
